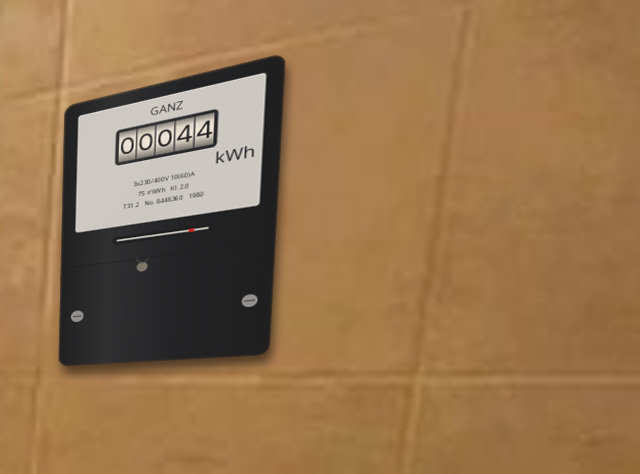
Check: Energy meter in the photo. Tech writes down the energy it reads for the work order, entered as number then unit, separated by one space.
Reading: 44 kWh
